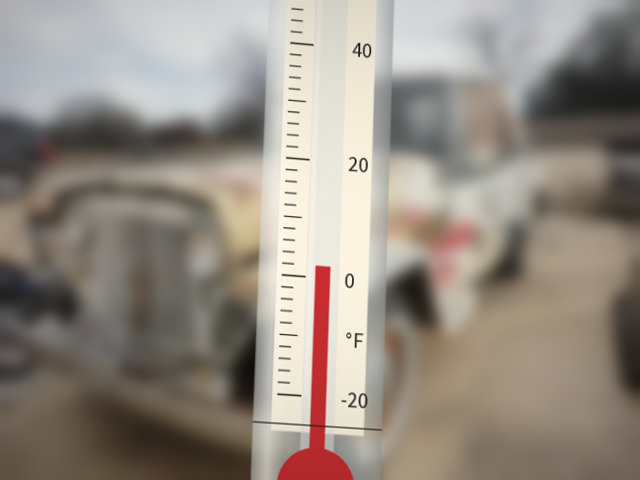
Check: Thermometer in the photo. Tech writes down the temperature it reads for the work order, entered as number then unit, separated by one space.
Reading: 2 °F
